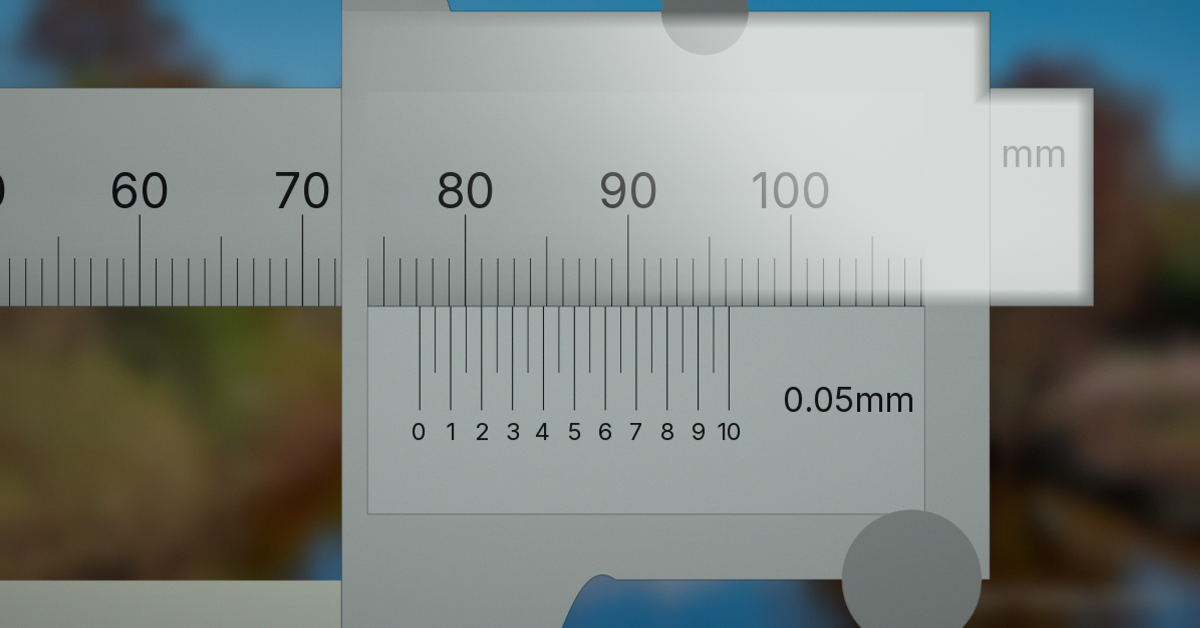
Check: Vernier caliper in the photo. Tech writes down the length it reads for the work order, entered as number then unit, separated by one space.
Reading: 77.2 mm
